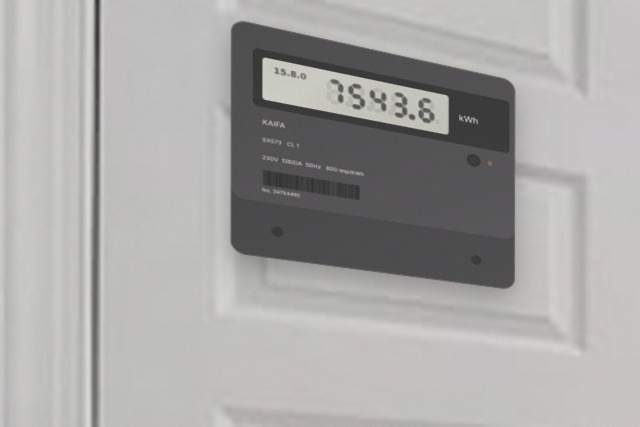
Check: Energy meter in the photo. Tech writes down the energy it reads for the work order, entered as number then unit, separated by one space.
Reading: 7543.6 kWh
